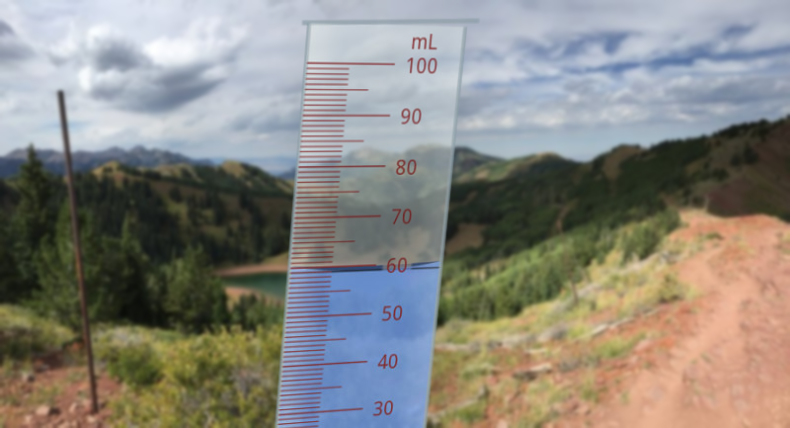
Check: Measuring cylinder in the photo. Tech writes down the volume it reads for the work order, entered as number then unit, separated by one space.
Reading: 59 mL
